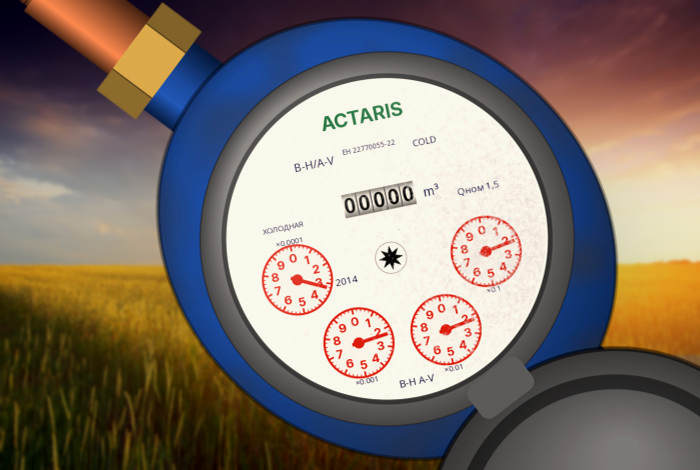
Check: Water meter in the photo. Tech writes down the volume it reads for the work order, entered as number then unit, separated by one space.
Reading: 0.2223 m³
